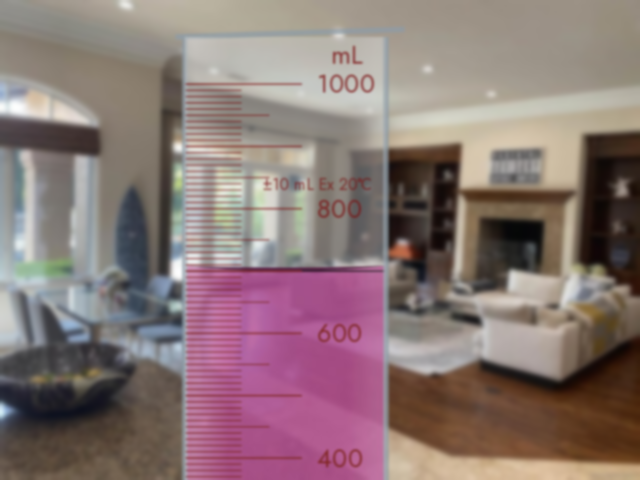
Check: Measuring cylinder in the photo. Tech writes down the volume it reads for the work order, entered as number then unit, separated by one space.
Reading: 700 mL
